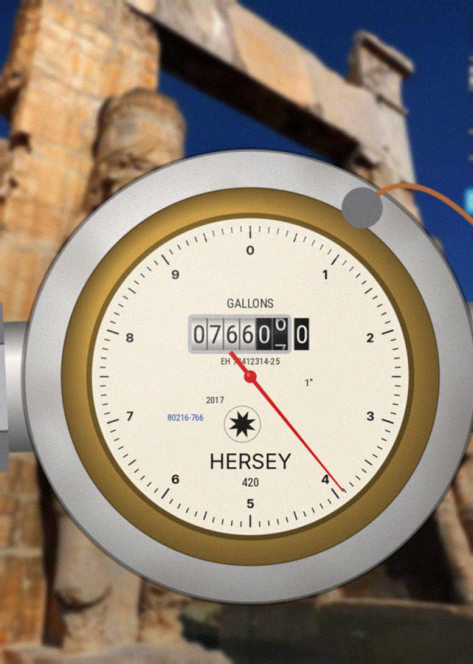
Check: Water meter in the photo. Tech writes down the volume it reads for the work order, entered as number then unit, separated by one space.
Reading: 766063.9 gal
